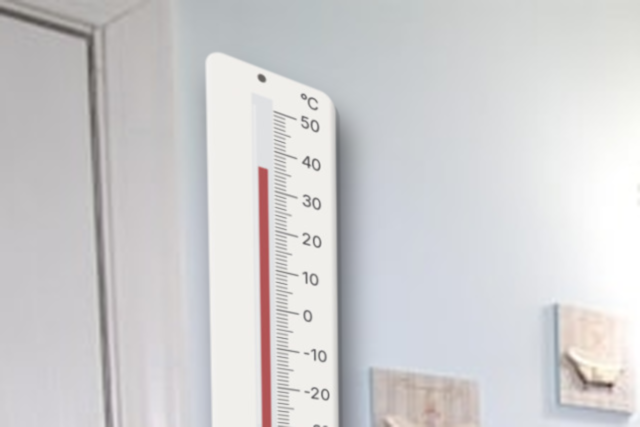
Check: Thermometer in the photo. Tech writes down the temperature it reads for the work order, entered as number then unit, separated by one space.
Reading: 35 °C
